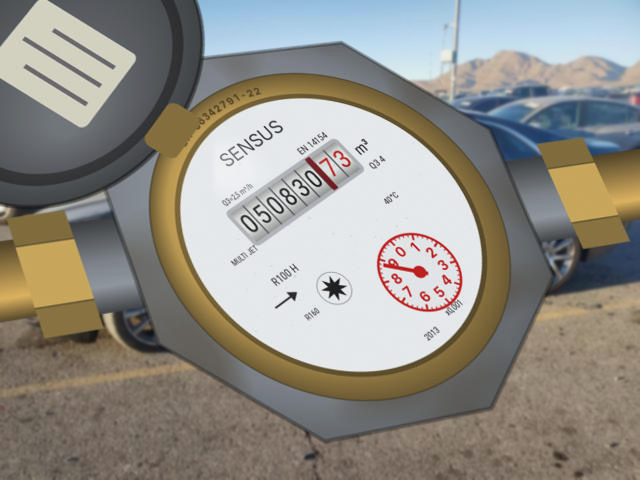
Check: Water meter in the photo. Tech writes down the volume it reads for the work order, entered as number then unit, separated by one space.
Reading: 50830.738 m³
